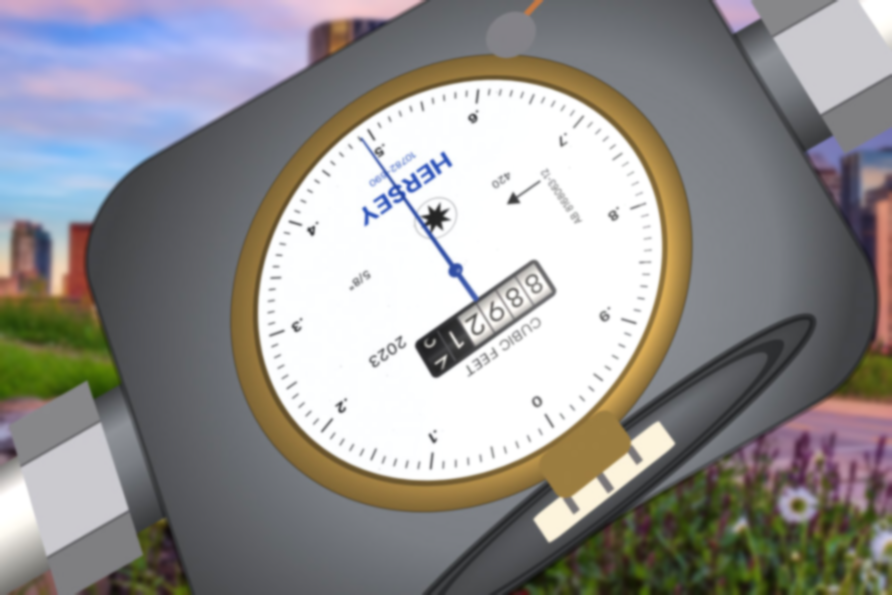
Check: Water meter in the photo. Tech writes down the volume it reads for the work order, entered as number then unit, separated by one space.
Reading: 889212.49 ft³
